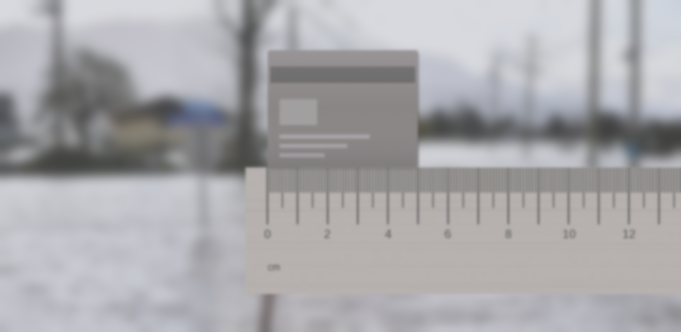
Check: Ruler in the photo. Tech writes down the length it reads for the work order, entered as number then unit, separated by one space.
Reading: 5 cm
